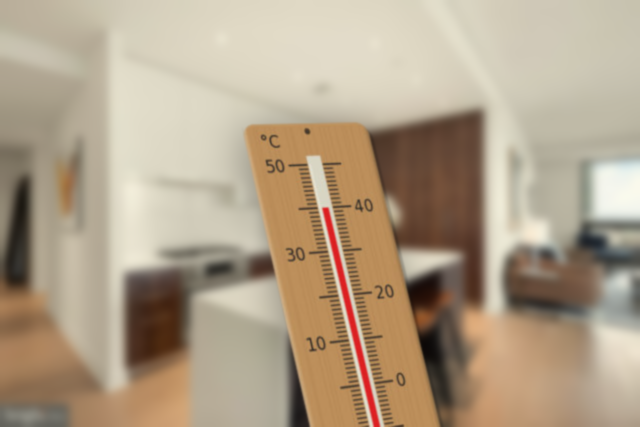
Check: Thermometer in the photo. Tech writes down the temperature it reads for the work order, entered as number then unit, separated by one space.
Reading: 40 °C
